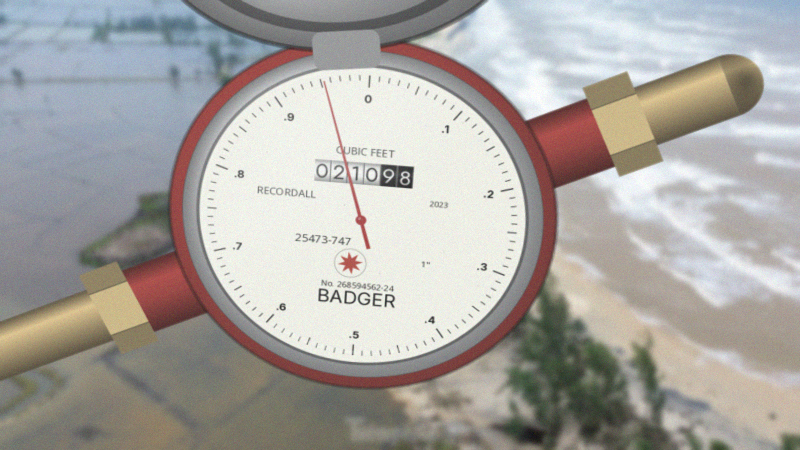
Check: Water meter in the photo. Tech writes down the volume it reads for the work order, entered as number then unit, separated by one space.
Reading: 21097.95 ft³
